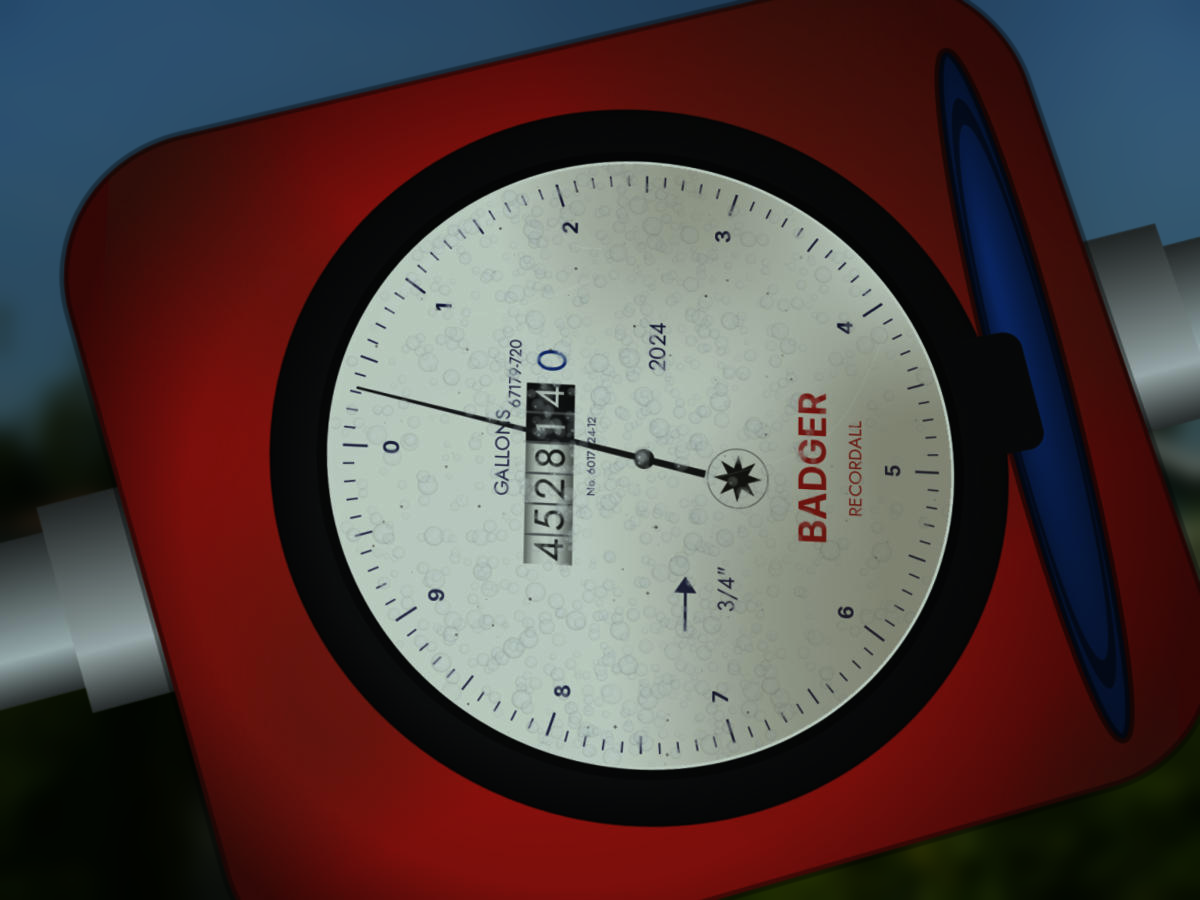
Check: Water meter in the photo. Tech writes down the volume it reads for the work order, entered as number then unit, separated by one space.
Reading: 4528140.3 gal
